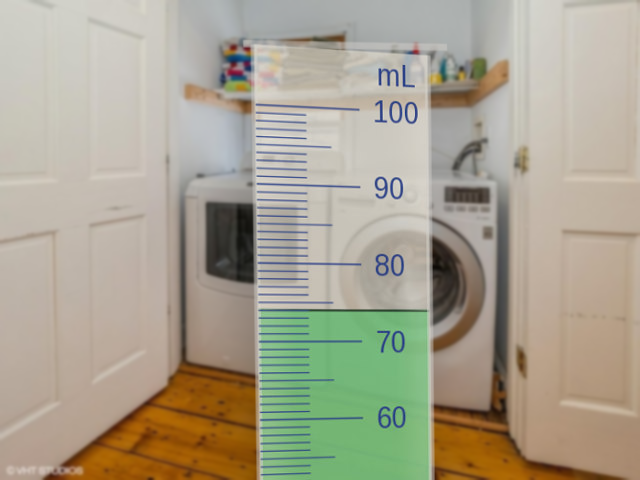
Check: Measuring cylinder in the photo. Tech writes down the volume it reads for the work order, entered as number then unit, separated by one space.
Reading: 74 mL
